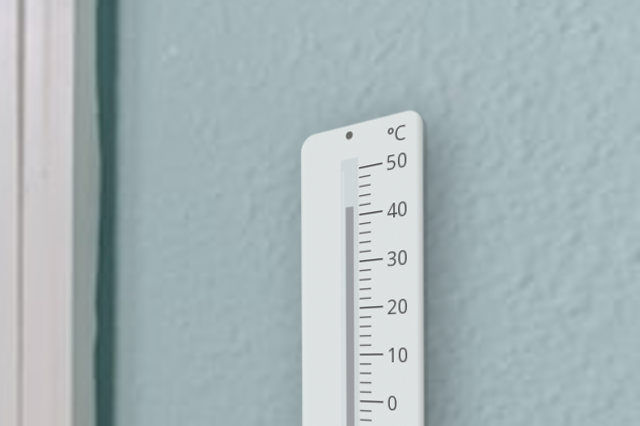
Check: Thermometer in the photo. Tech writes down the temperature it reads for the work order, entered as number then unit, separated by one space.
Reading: 42 °C
